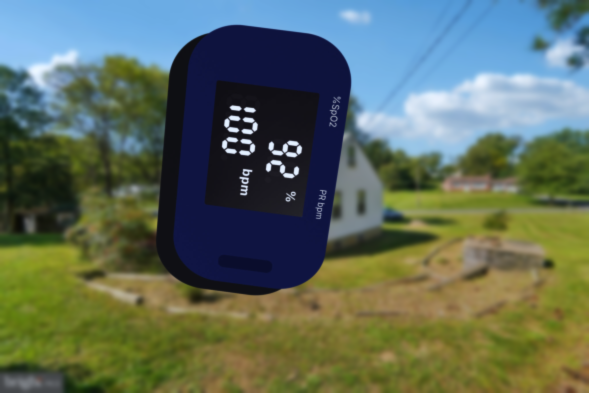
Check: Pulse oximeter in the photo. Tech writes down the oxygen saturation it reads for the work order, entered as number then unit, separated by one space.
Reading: 92 %
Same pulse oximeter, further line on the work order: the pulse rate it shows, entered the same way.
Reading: 100 bpm
